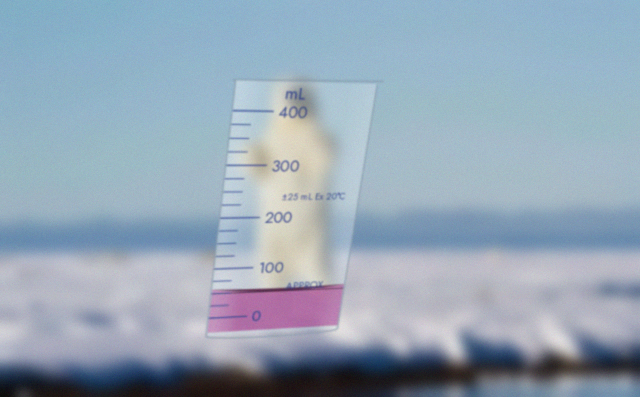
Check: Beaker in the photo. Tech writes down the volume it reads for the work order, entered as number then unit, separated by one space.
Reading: 50 mL
